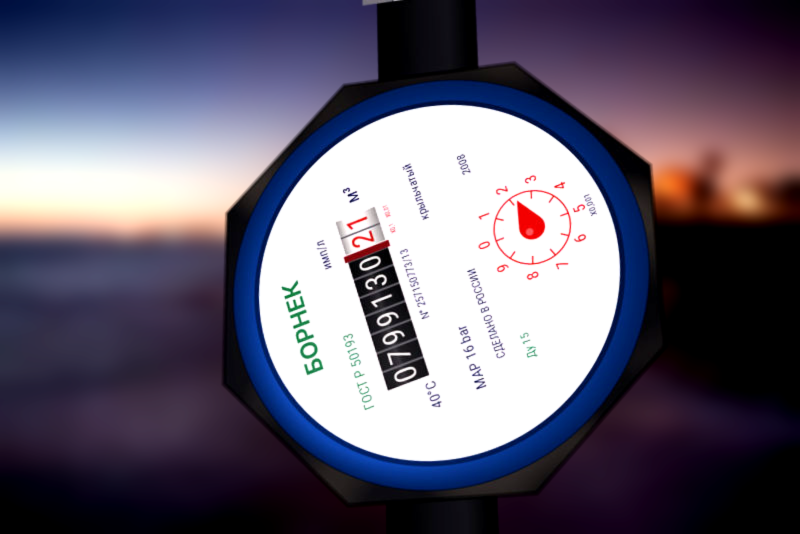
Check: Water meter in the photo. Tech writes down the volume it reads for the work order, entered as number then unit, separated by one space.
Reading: 799130.212 m³
